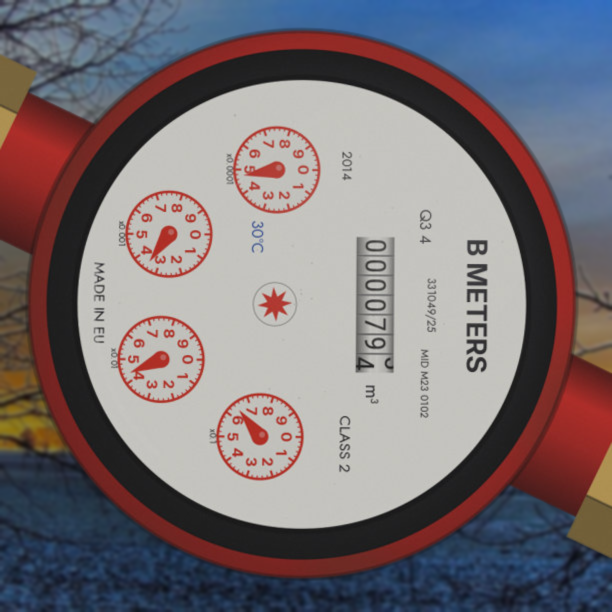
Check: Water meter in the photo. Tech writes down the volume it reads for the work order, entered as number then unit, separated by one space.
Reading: 793.6434 m³
